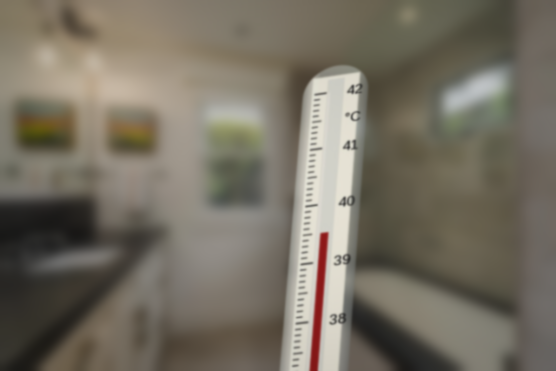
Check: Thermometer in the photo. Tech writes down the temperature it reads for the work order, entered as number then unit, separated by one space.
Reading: 39.5 °C
